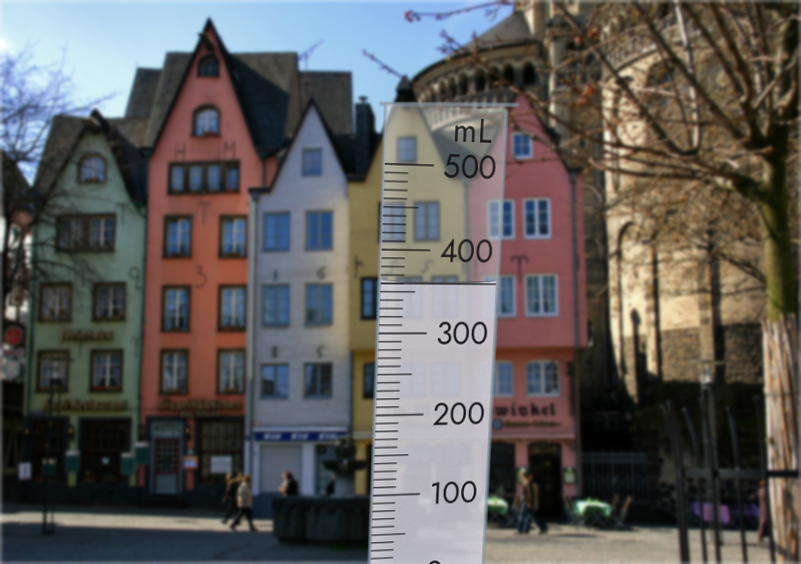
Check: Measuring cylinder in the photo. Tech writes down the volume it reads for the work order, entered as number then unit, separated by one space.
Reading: 360 mL
